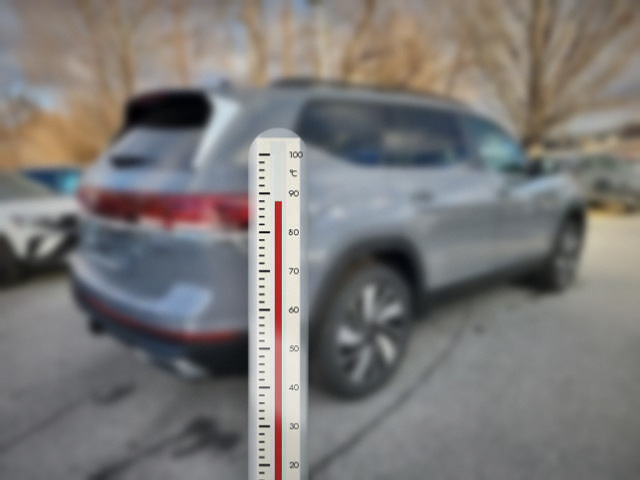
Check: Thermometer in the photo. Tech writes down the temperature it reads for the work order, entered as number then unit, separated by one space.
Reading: 88 °C
